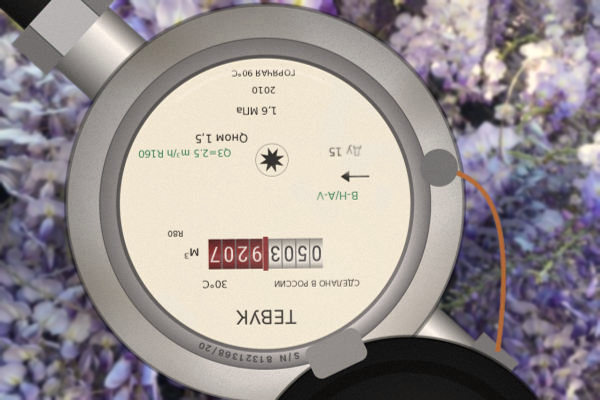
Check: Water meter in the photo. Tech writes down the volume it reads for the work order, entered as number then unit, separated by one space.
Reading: 503.9207 m³
